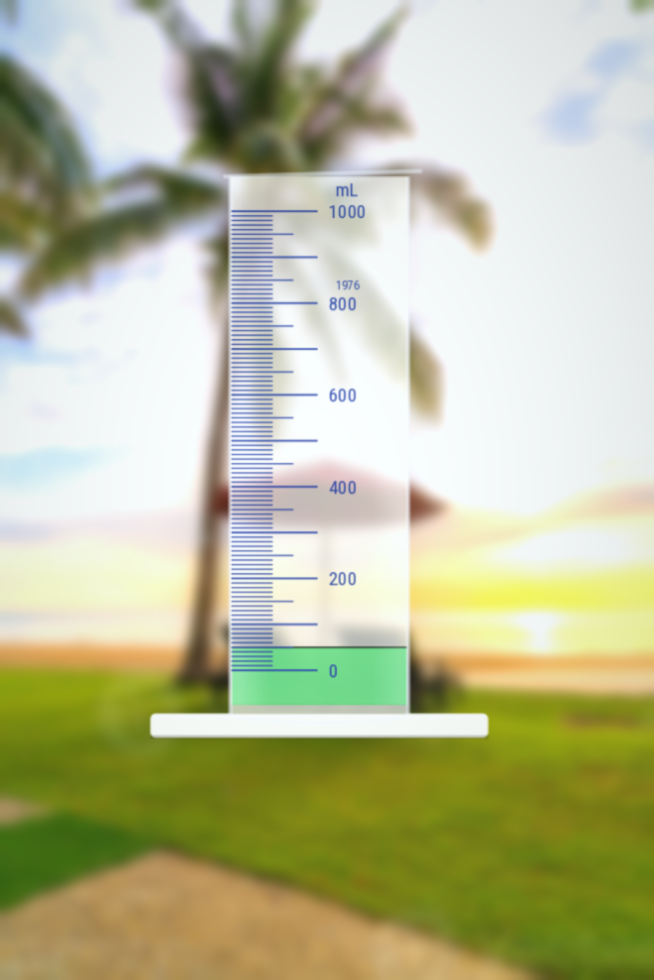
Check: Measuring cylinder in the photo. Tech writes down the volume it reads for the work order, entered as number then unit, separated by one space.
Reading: 50 mL
